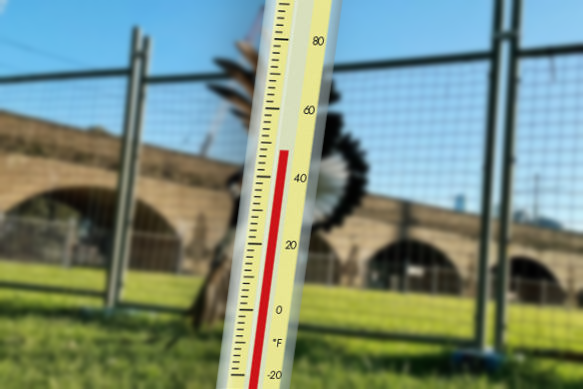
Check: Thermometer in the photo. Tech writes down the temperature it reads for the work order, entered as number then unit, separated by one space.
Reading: 48 °F
